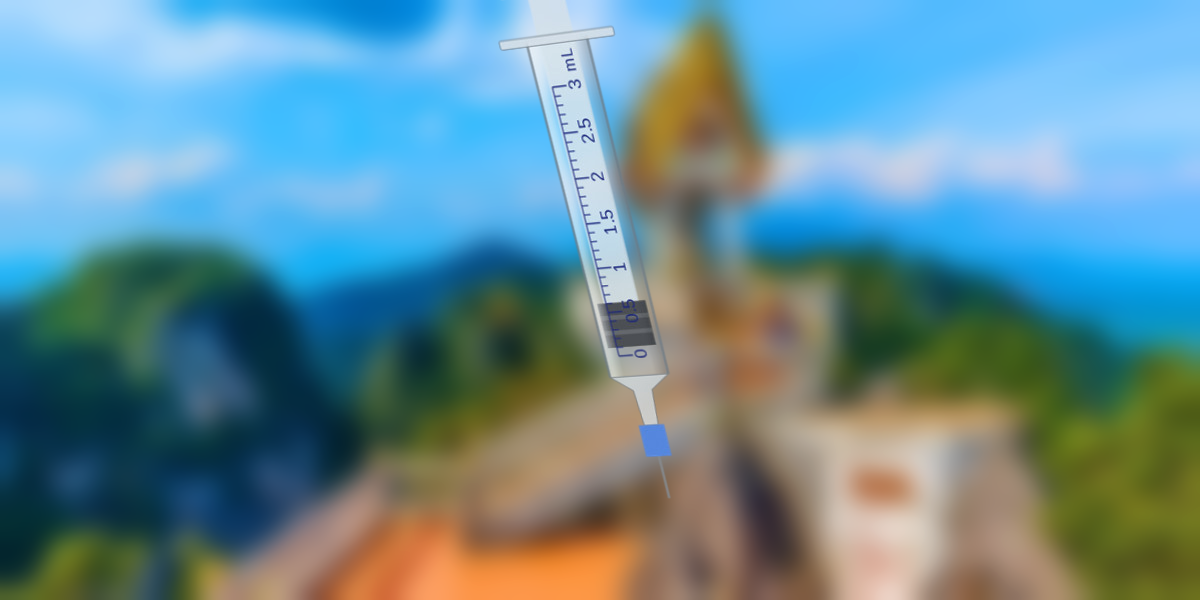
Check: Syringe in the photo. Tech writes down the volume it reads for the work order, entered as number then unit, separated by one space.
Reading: 0.1 mL
